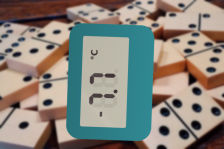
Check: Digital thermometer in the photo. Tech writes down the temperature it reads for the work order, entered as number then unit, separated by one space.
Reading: -7.7 °C
